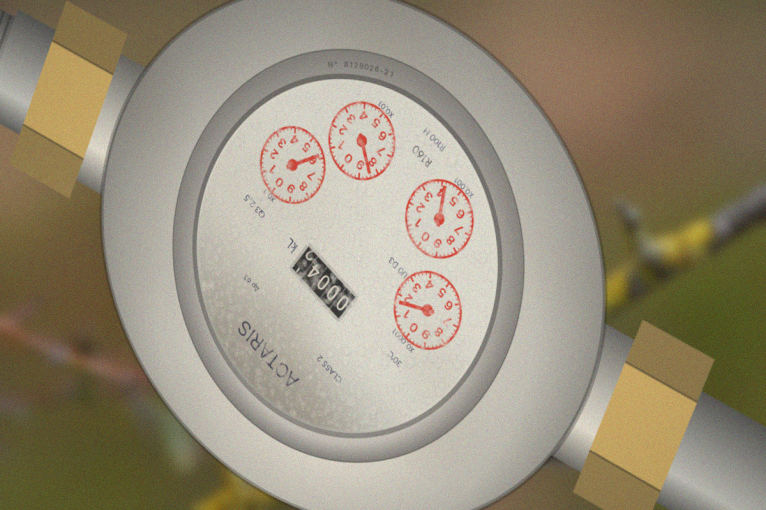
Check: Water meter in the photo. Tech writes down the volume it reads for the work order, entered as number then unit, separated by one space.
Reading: 41.5841 kL
